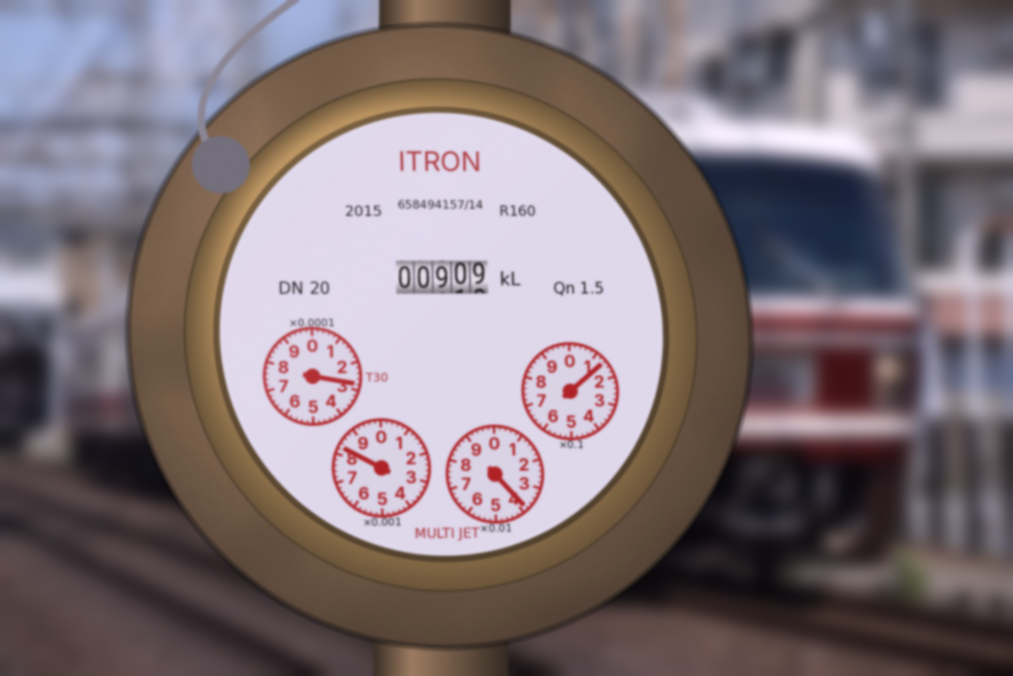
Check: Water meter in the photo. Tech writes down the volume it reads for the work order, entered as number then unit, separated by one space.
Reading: 909.1382 kL
